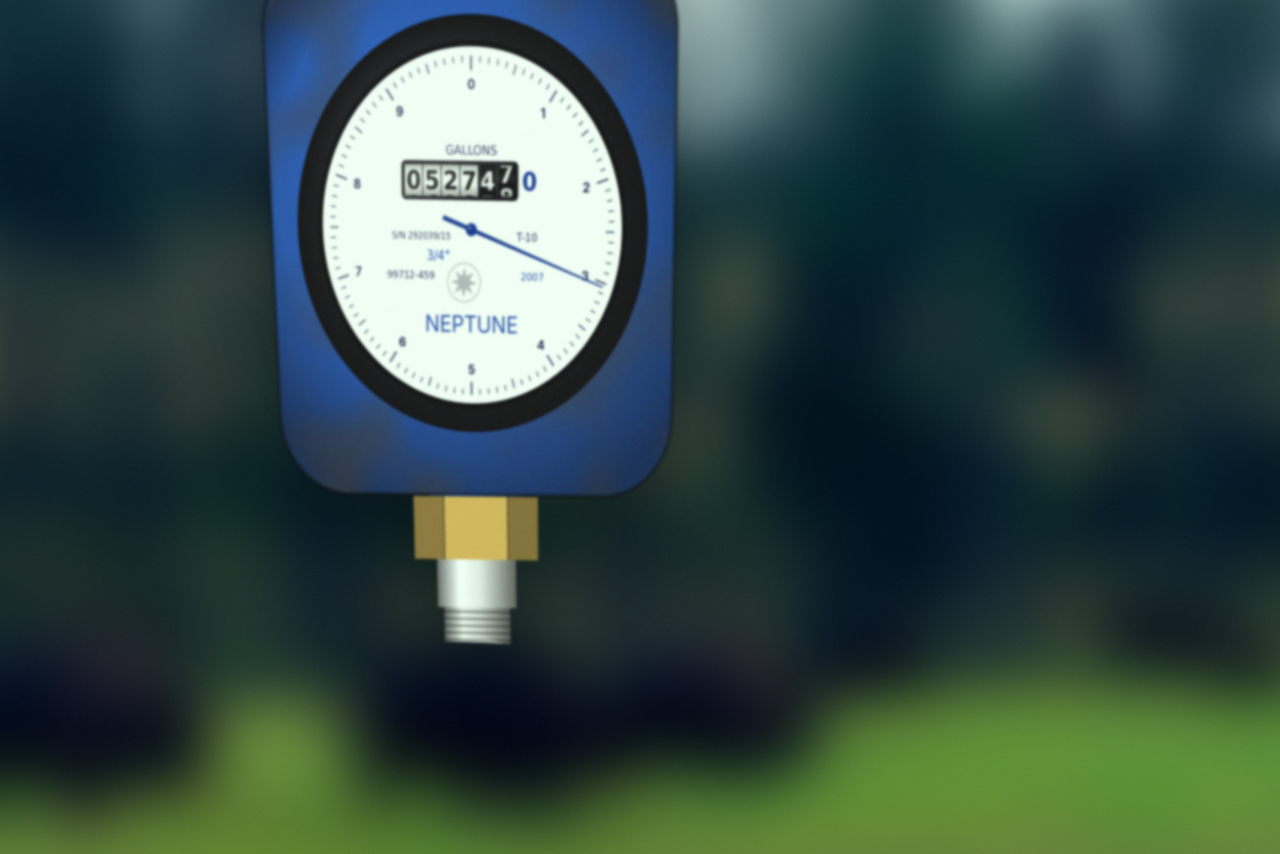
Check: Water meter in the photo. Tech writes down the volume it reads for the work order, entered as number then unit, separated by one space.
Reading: 527473.0 gal
